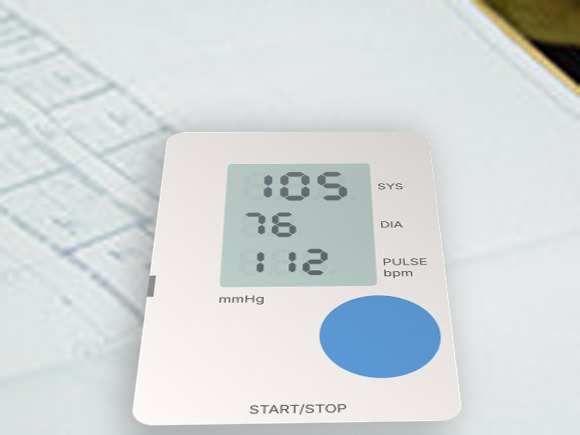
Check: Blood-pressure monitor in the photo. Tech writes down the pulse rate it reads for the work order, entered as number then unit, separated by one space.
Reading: 112 bpm
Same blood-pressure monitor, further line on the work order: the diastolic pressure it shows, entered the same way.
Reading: 76 mmHg
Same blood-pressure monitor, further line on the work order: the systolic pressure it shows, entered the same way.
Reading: 105 mmHg
